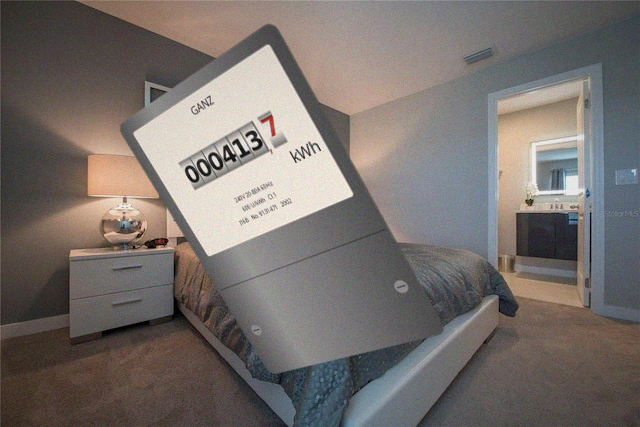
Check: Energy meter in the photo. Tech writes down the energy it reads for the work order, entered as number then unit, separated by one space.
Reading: 413.7 kWh
